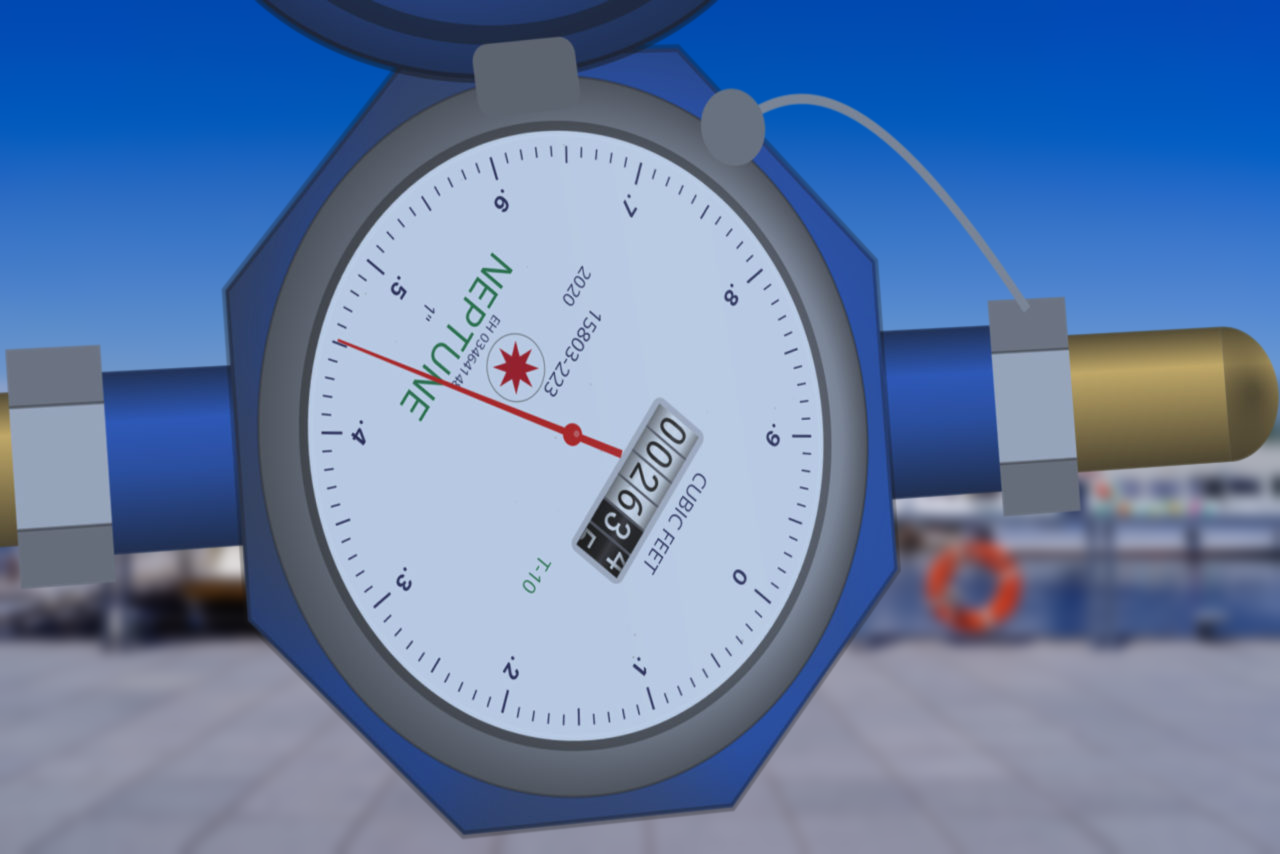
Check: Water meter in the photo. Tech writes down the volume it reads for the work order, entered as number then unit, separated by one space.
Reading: 2634.45 ft³
